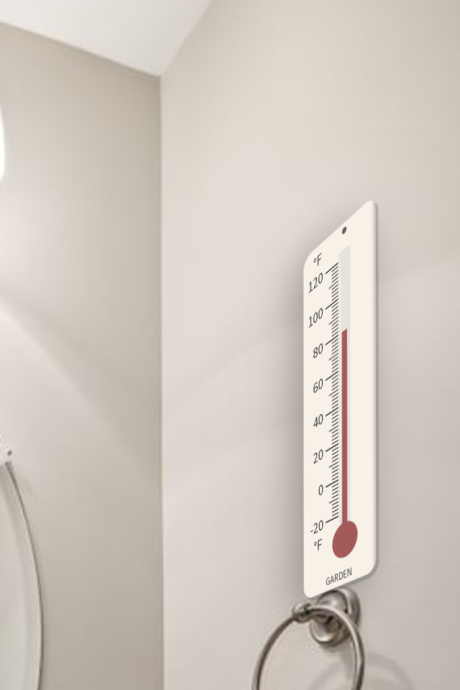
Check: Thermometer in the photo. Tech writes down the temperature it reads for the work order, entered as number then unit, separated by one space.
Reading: 80 °F
